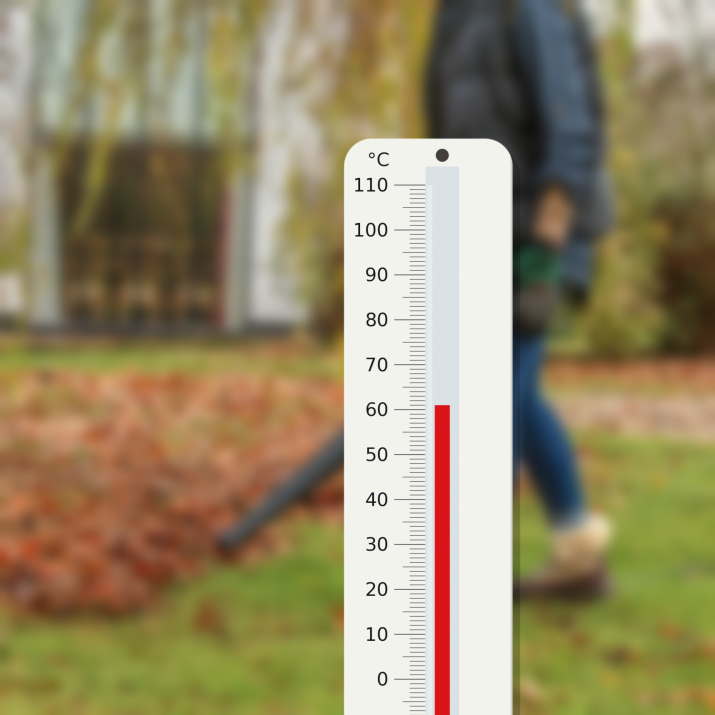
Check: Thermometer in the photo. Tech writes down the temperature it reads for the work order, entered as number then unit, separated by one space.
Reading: 61 °C
